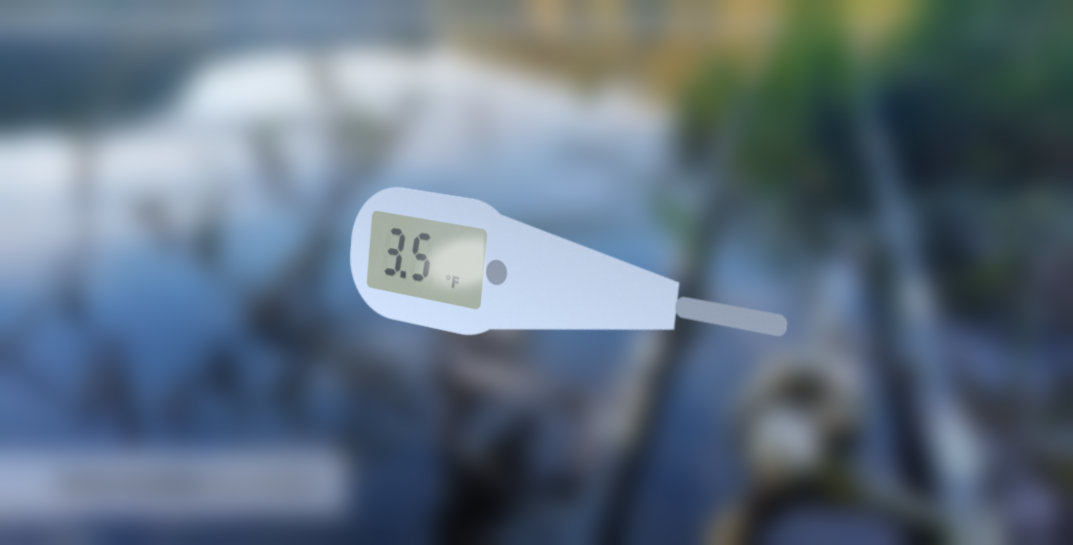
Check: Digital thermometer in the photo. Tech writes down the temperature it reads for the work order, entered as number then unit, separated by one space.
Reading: 3.5 °F
